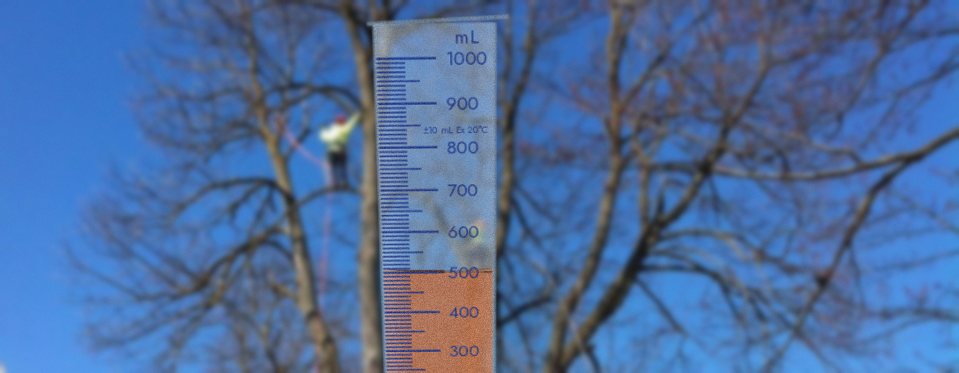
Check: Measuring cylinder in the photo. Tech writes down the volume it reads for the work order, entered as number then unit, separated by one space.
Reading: 500 mL
